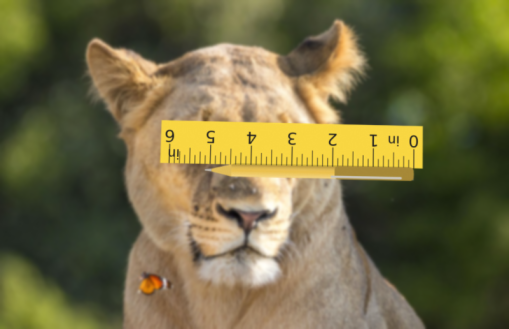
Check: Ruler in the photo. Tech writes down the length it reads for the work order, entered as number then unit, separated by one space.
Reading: 5.125 in
